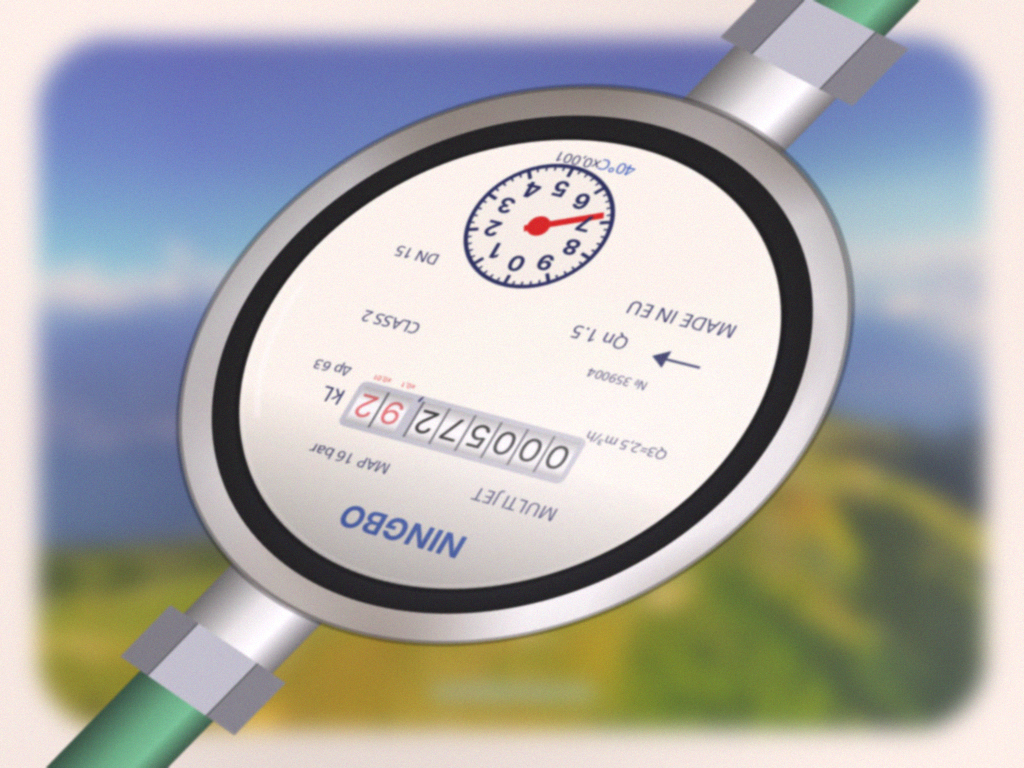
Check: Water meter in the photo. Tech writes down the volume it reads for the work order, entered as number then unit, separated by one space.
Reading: 572.926 kL
